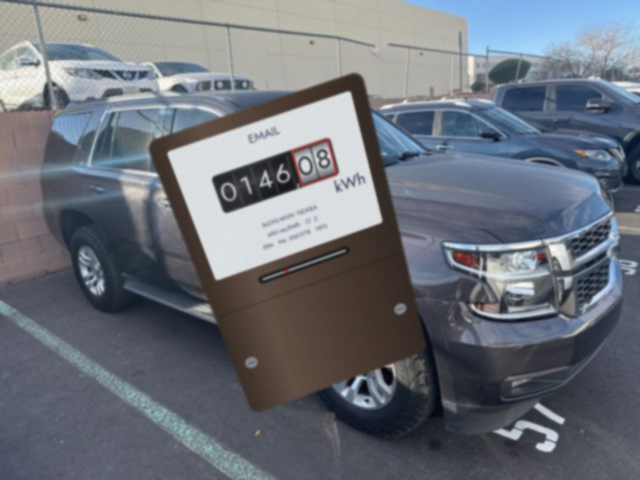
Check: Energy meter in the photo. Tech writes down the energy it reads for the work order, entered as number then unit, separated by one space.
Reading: 146.08 kWh
